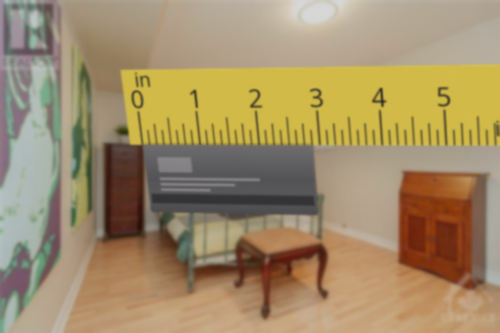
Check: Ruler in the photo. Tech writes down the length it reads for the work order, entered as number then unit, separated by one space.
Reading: 2.875 in
